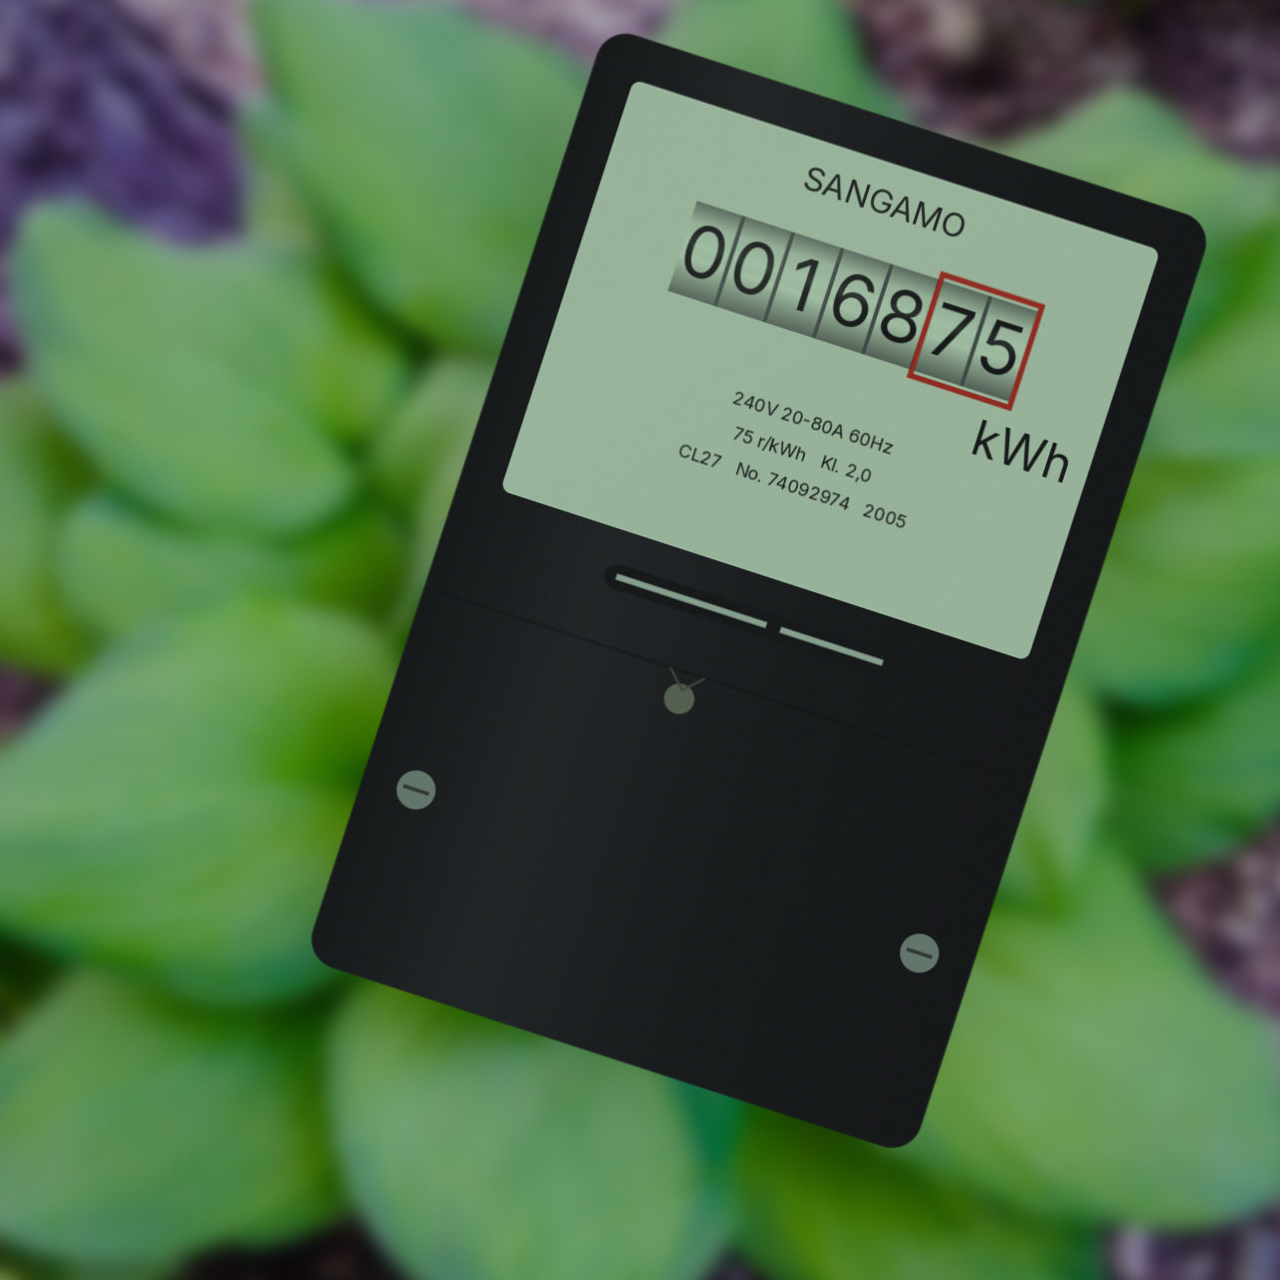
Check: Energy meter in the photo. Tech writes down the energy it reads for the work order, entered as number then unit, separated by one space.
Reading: 168.75 kWh
